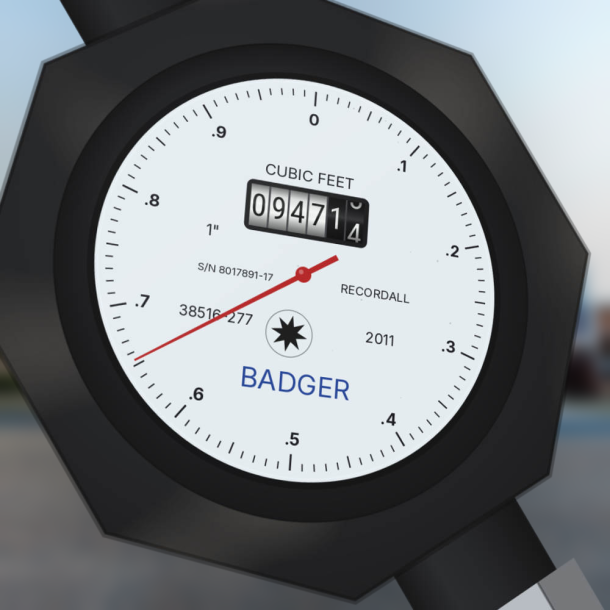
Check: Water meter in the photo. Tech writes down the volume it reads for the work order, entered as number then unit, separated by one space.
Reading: 94713.65 ft³
